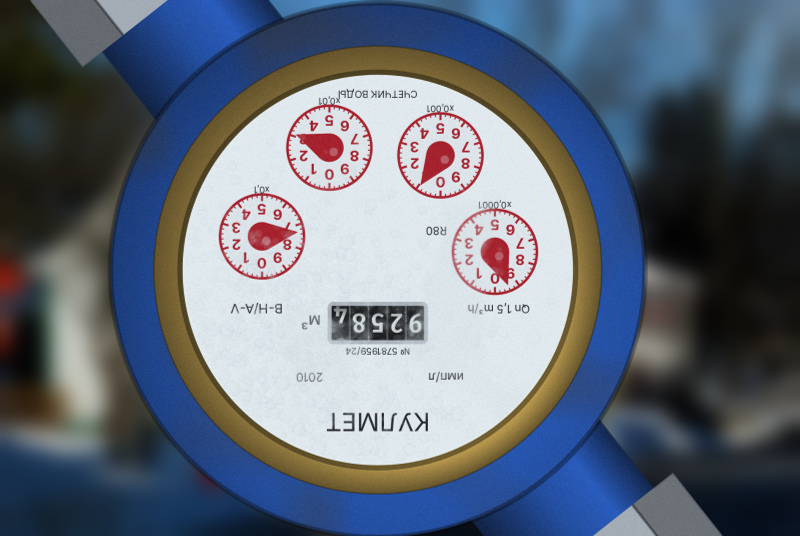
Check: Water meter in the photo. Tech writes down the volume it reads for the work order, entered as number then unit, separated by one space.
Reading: 92583.7309 m³
